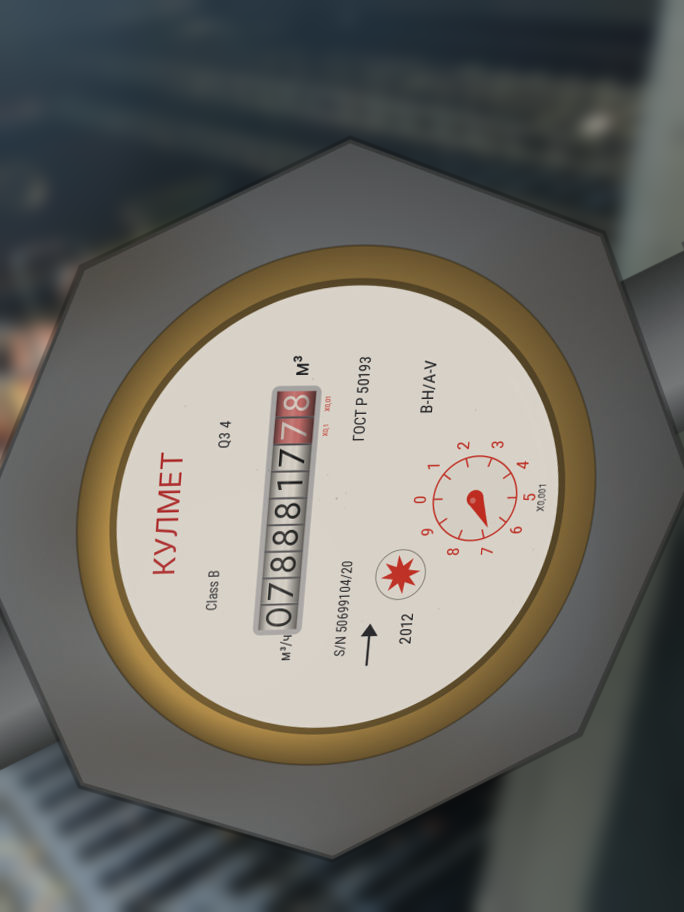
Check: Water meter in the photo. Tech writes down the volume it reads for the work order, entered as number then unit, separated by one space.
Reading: 788817.786 m³
